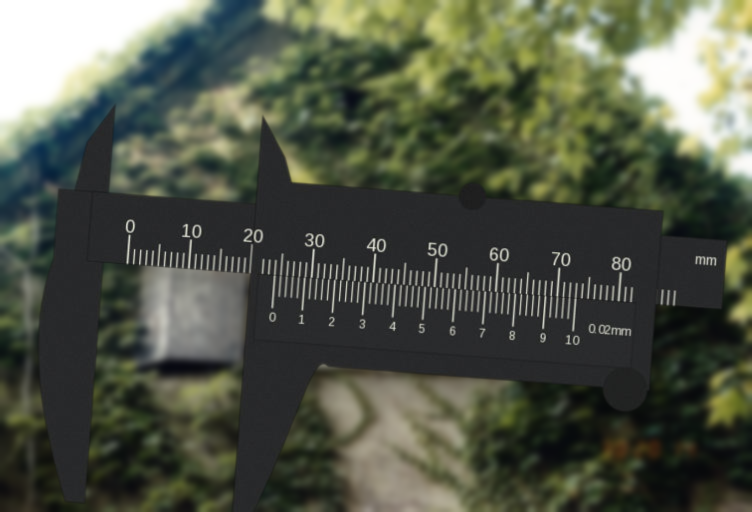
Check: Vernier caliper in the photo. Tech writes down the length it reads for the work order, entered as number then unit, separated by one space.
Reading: 24.0 mm
